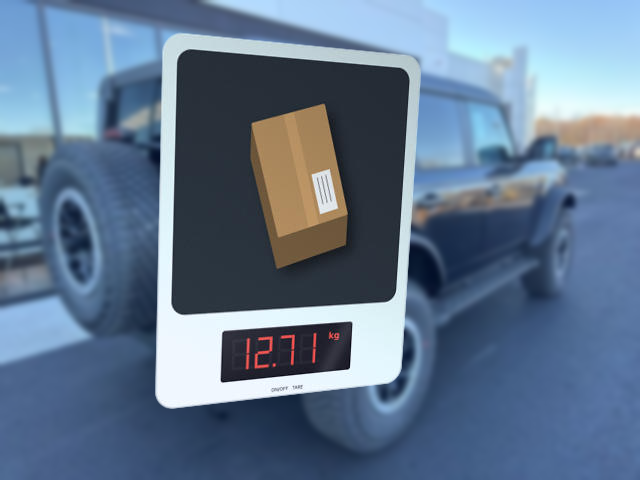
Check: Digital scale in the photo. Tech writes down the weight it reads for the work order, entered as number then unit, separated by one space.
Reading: 12.71 kg
